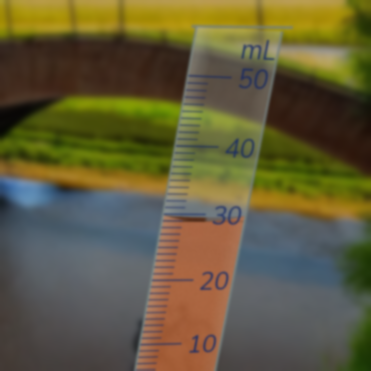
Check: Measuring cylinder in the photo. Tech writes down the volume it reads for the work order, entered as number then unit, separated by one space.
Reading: 29 mL
